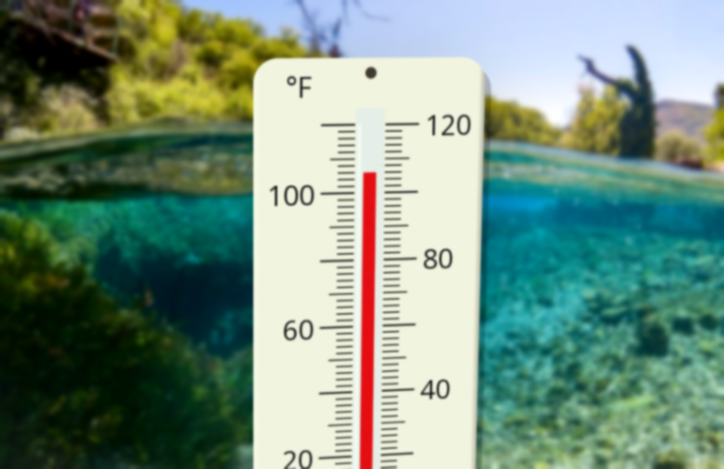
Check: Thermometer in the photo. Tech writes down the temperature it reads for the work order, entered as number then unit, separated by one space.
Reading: 106 °F
